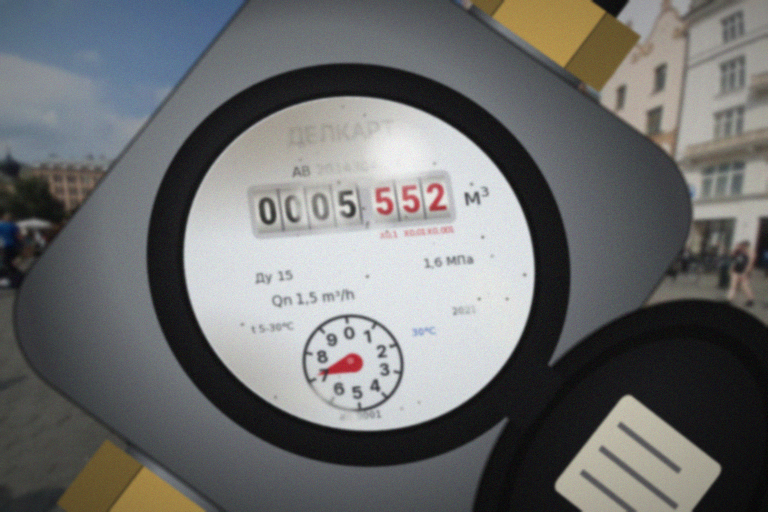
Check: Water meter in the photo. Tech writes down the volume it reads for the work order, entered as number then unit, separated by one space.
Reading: 5.5527 m³
